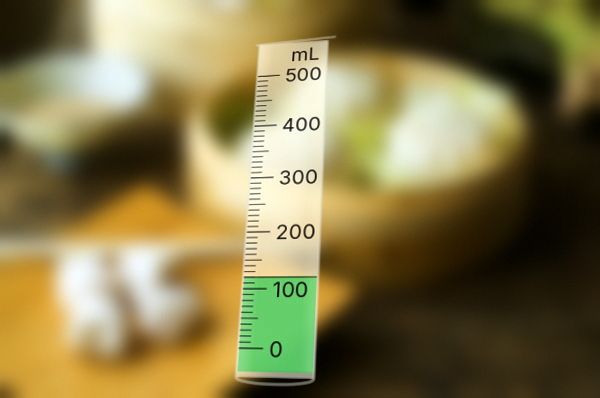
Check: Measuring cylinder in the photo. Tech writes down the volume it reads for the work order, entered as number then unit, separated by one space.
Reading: 120 mL
